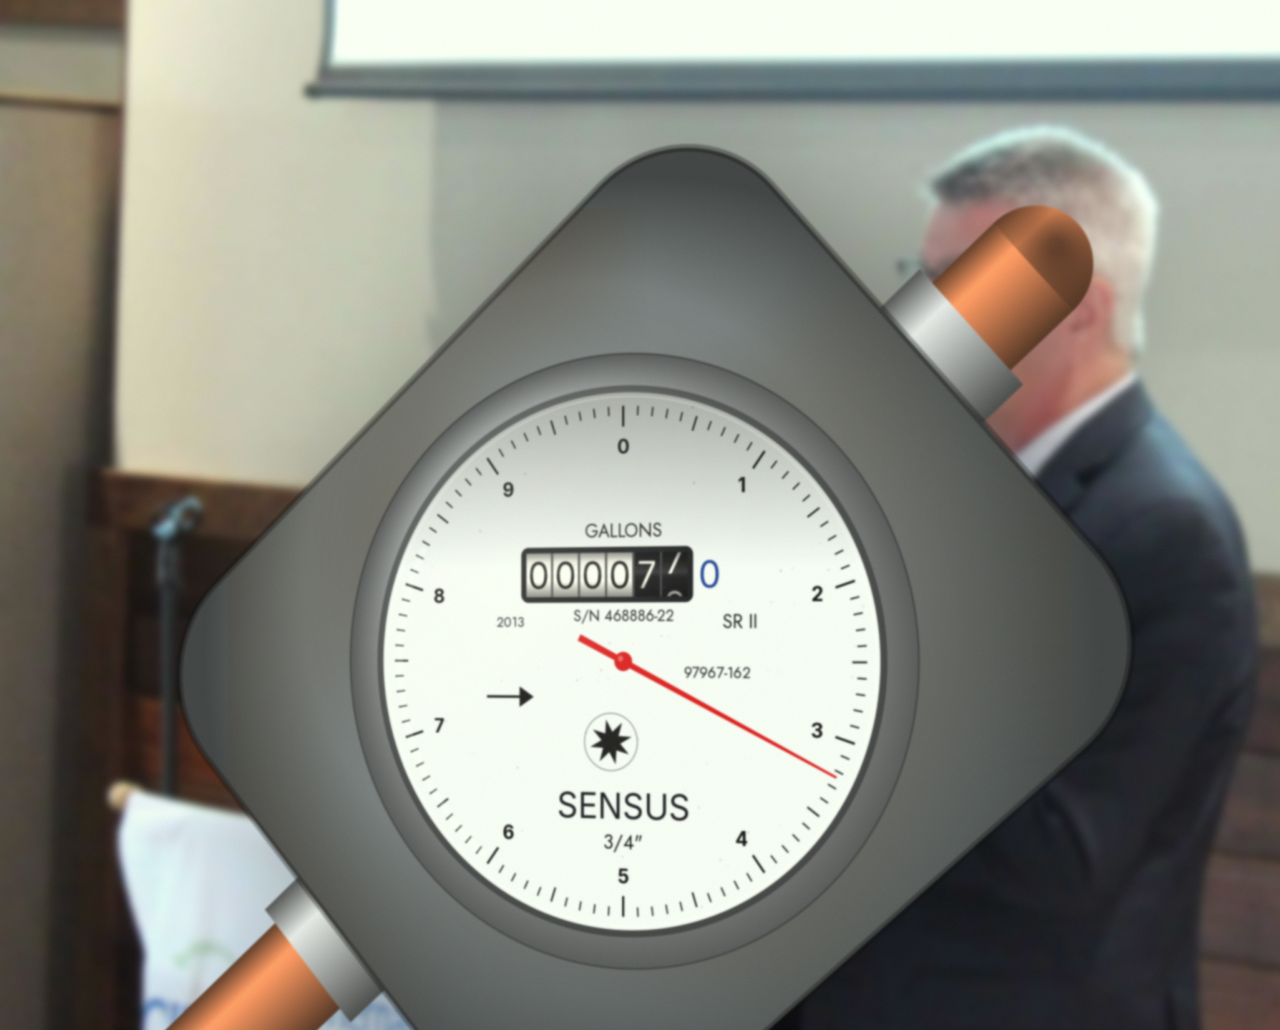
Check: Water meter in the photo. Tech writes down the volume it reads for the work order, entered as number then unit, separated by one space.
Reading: 773.2 gal
